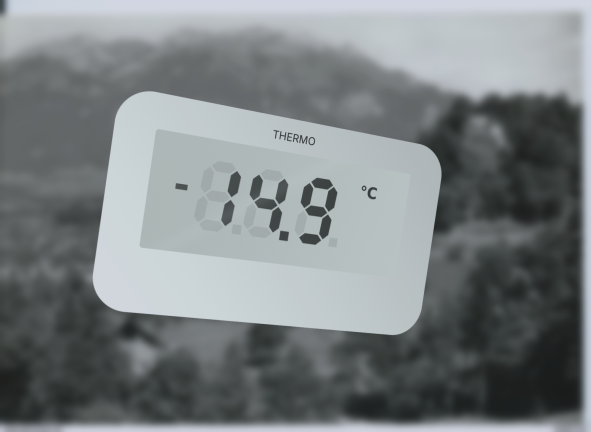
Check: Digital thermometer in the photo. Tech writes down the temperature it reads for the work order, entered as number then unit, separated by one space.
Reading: -14.9 °C
